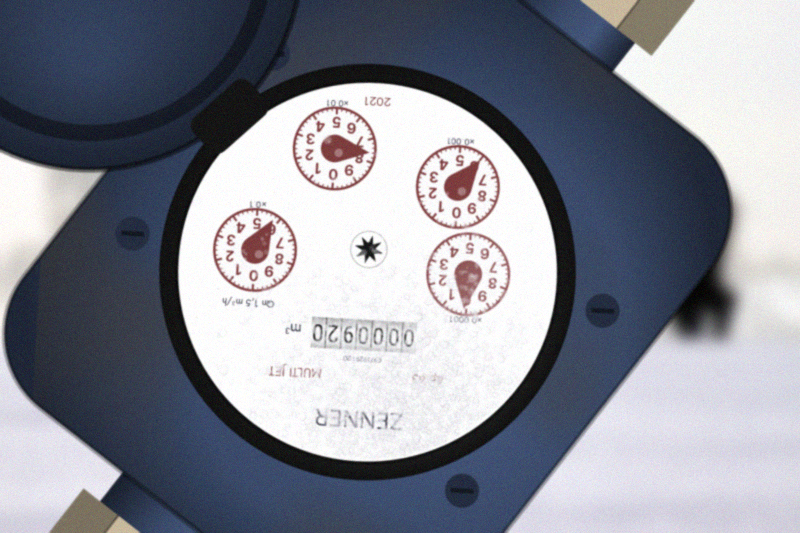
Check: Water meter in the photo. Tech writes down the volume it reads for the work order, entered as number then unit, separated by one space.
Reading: 920.5760 m³
